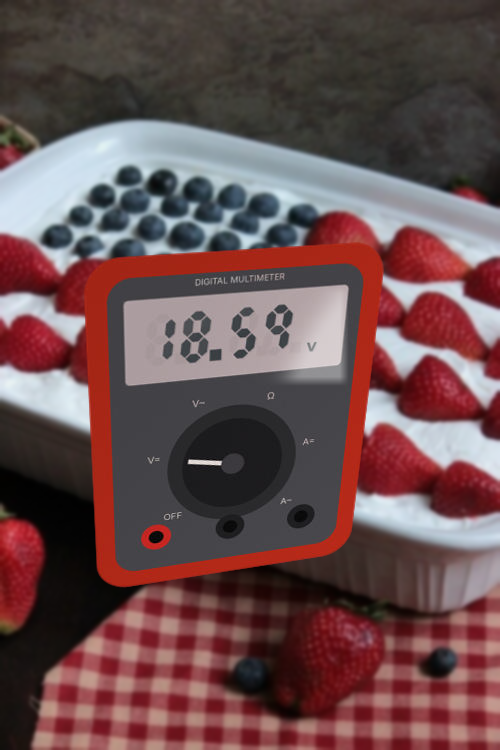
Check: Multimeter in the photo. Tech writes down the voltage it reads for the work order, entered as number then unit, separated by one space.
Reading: 18.59 V
